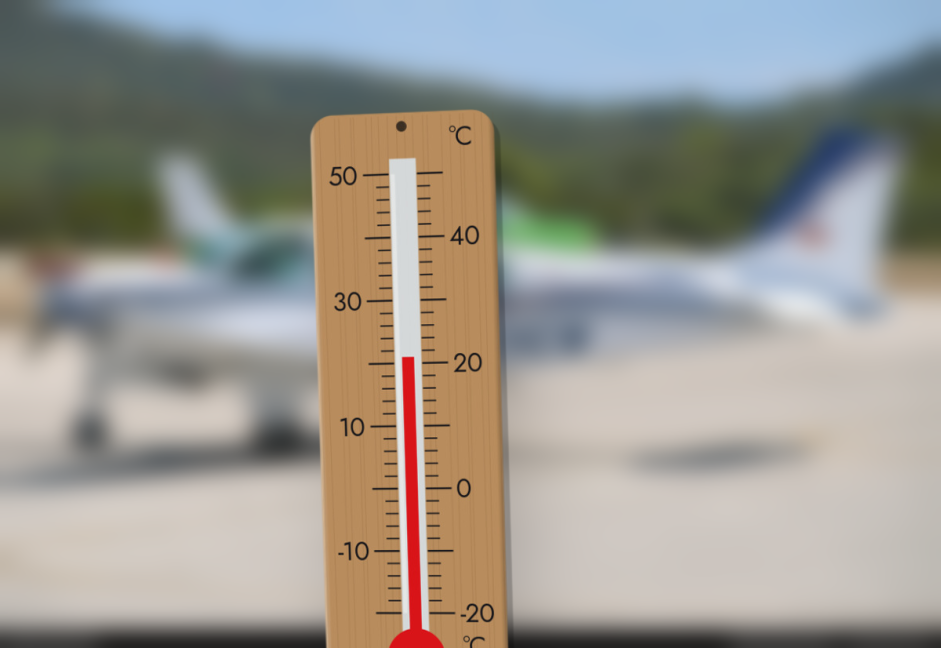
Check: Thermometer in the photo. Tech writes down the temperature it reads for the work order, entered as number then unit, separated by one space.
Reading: 21 °C
